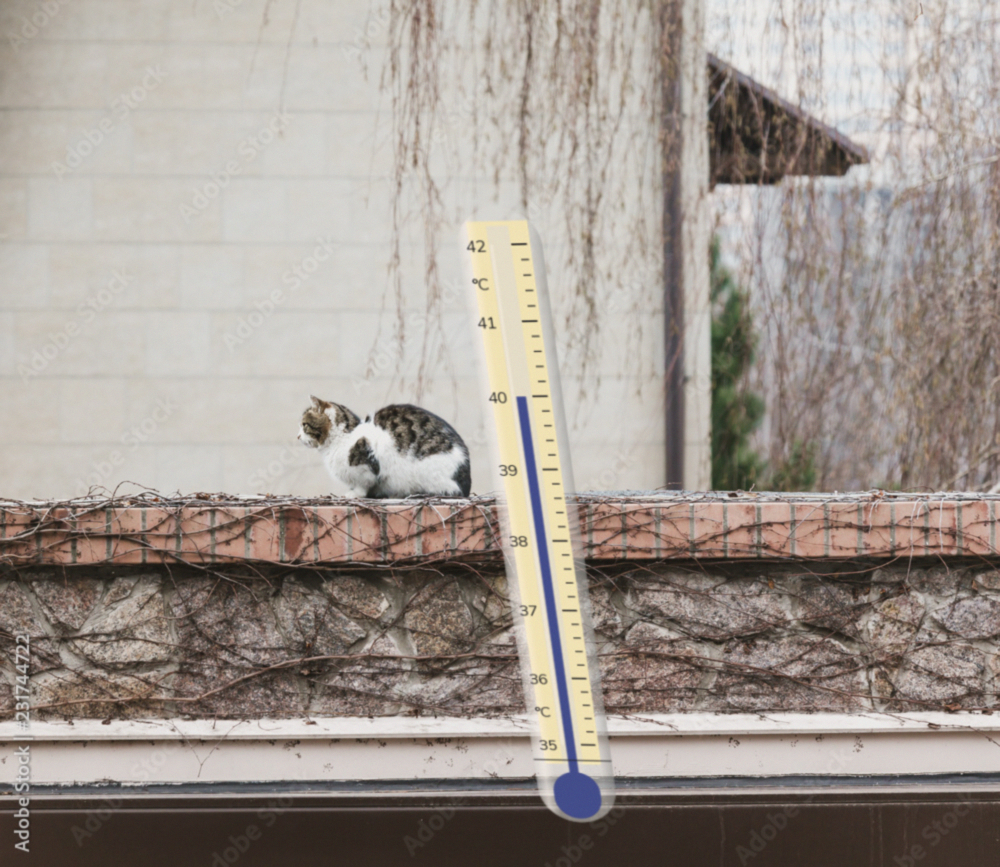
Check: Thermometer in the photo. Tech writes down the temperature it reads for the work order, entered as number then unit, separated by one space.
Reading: 40 °C
